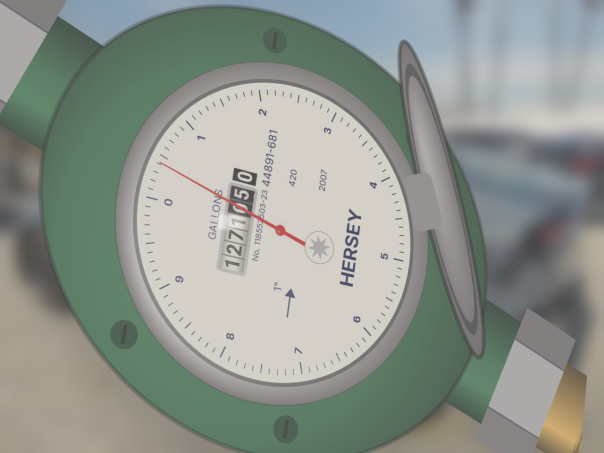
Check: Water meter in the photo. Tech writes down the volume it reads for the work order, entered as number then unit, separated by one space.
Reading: 1271050.4 gal
